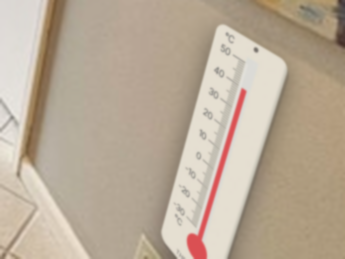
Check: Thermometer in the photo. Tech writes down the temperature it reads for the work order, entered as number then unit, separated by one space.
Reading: 40 °C
